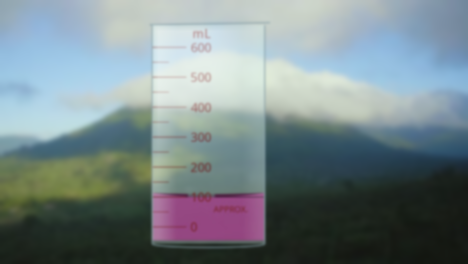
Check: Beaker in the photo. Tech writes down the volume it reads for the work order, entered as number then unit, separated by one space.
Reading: 100 mL
